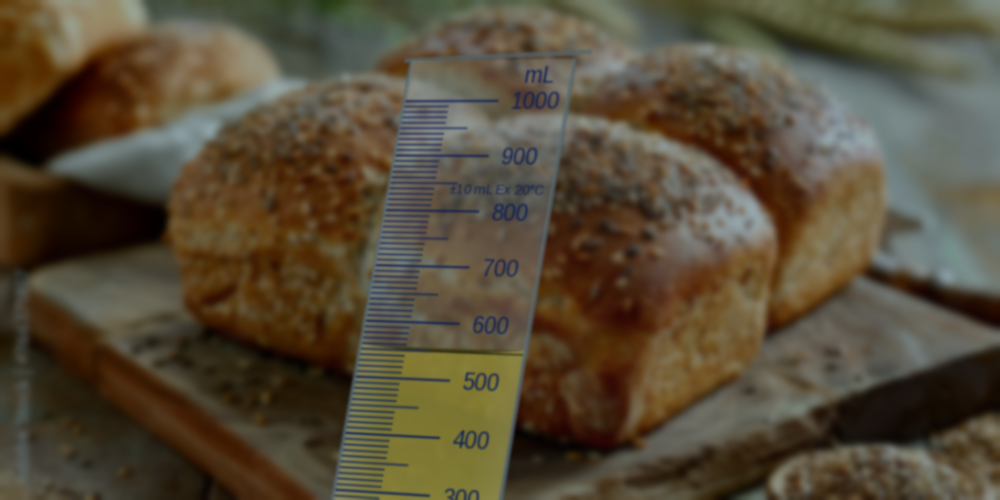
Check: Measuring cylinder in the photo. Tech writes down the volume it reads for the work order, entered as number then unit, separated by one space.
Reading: 550 mL
